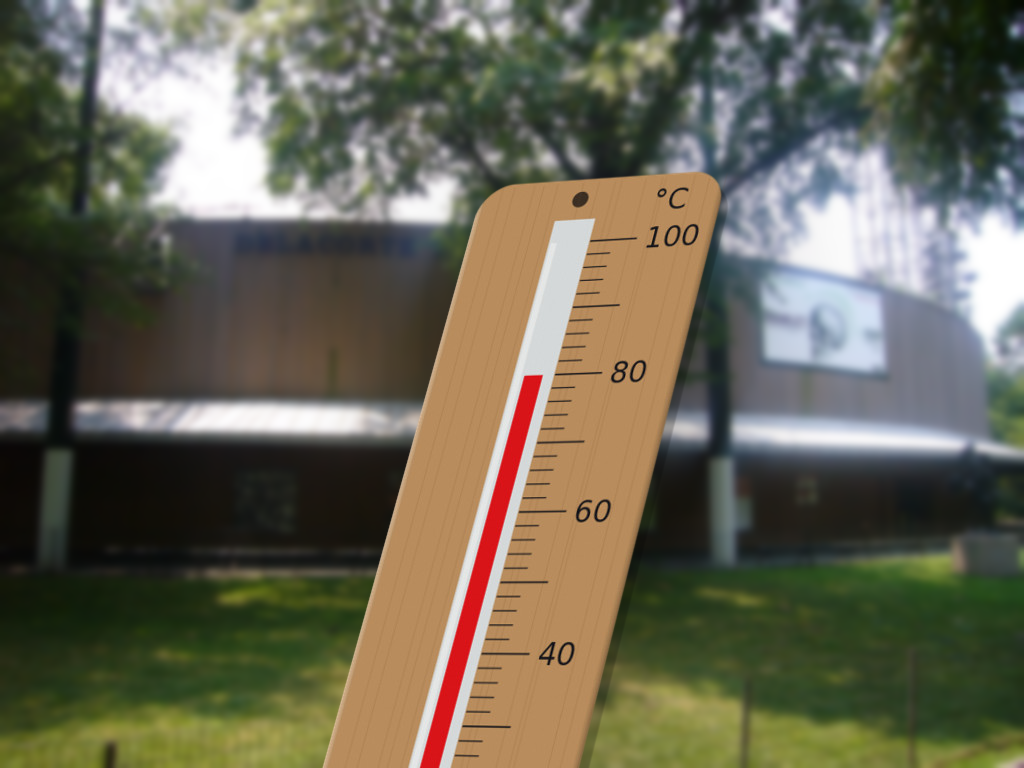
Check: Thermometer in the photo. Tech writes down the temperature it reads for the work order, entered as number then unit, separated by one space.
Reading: 80 °C
